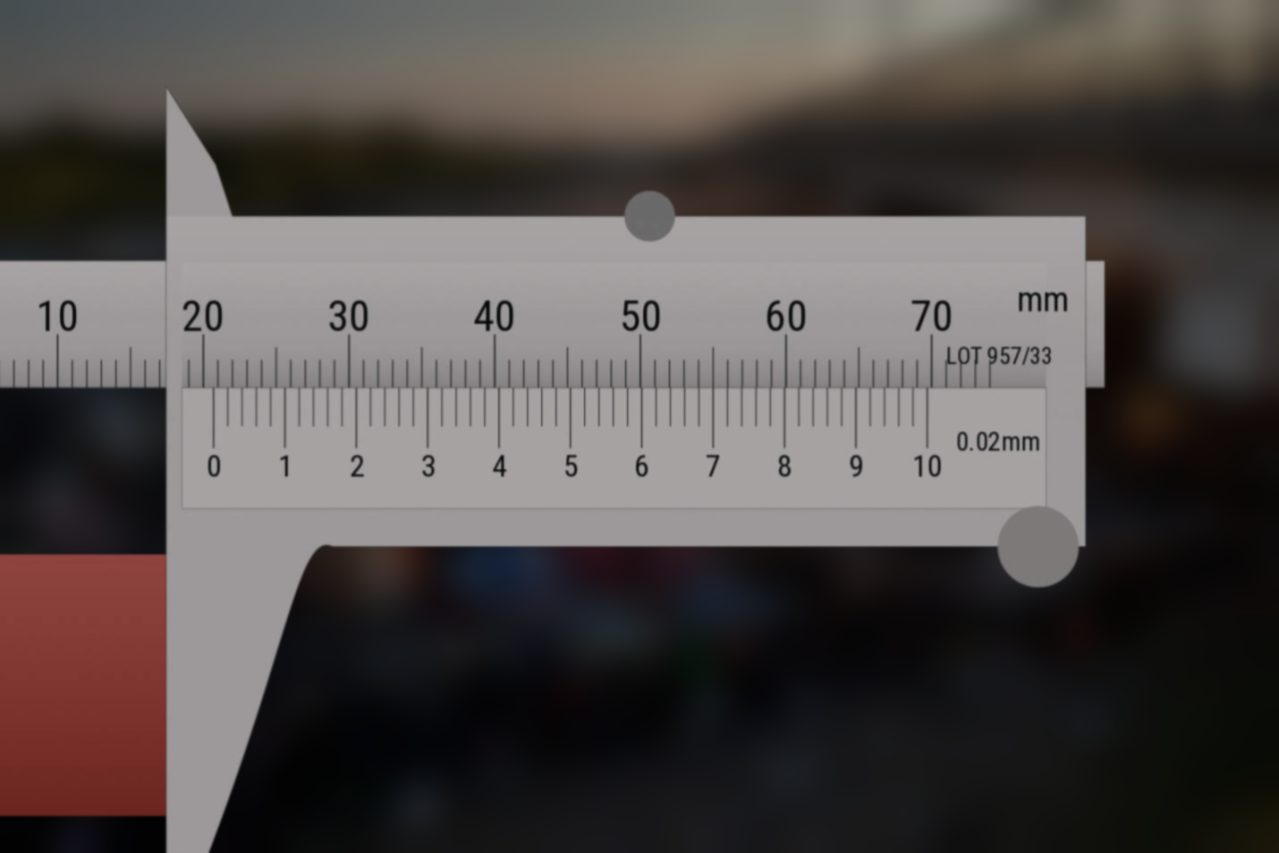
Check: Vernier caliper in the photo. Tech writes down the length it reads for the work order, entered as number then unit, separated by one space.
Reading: 20.7 mm
